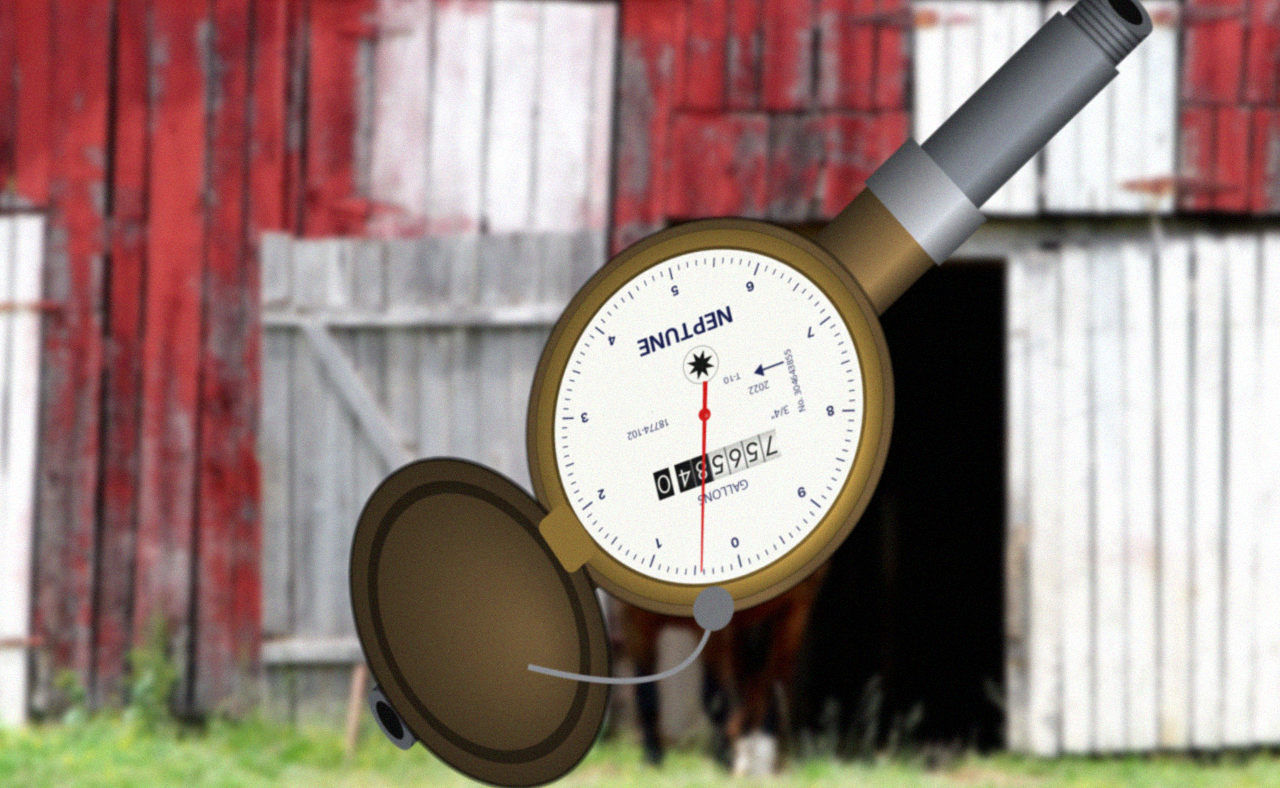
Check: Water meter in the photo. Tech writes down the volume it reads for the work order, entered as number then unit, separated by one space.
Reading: 7565840.4 gal
